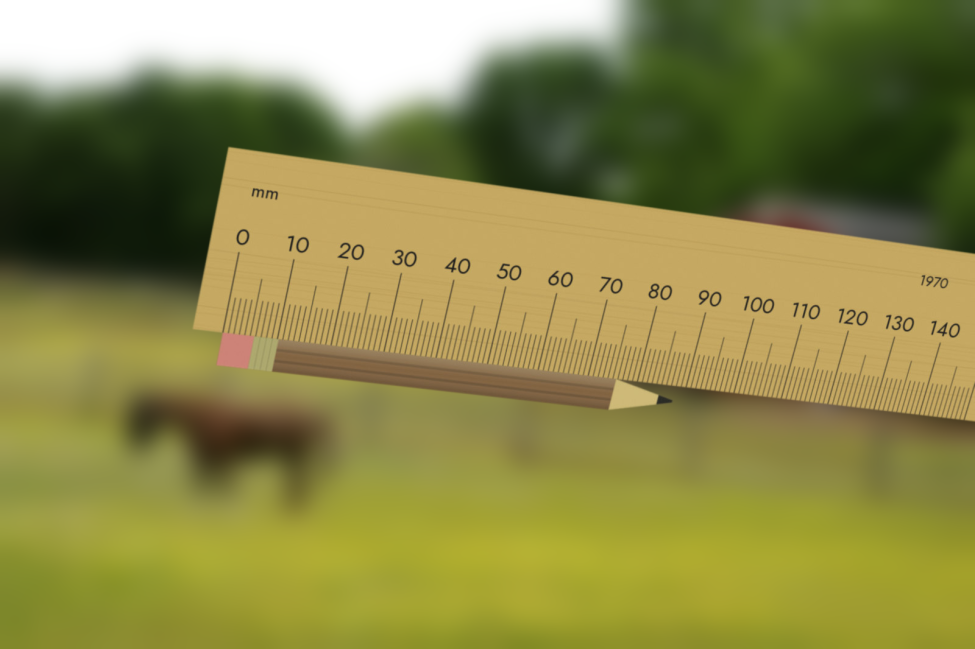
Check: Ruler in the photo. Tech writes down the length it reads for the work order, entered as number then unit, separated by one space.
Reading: 88 mm
